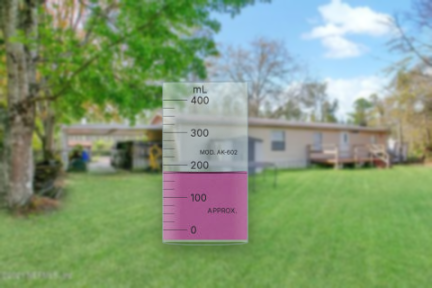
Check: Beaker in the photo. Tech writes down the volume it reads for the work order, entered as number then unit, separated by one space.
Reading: 175 mL
